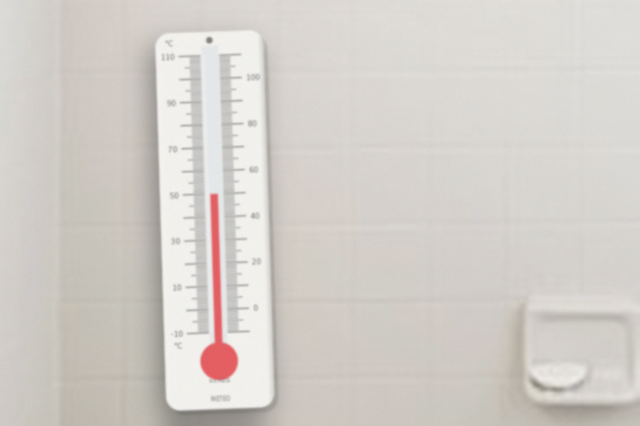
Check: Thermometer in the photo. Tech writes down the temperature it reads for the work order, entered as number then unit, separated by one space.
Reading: 50 °C
